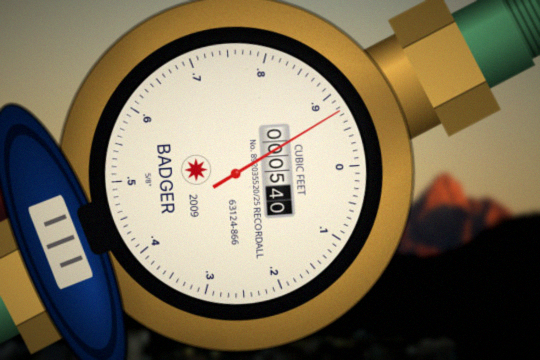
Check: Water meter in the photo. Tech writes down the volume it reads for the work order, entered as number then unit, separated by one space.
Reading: 539.92 ft³
